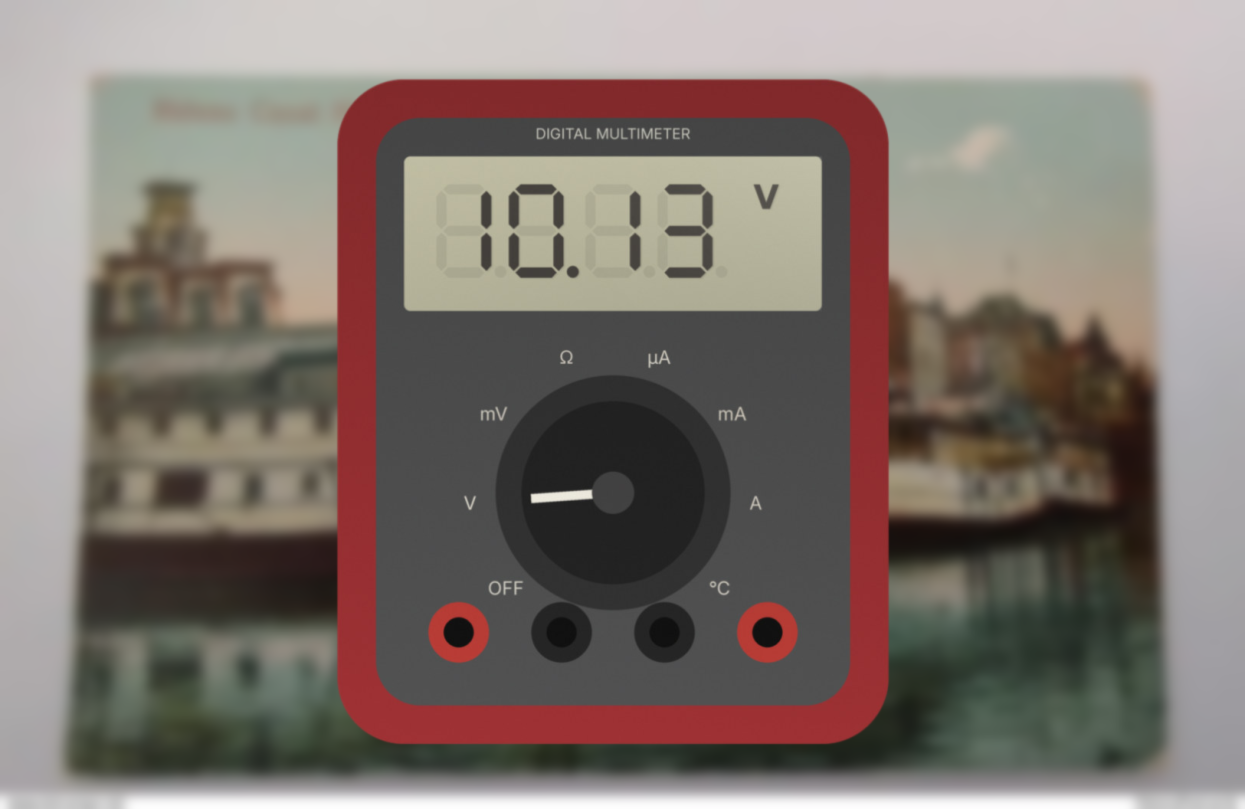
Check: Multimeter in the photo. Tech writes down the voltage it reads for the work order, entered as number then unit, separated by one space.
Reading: 10.13 V
